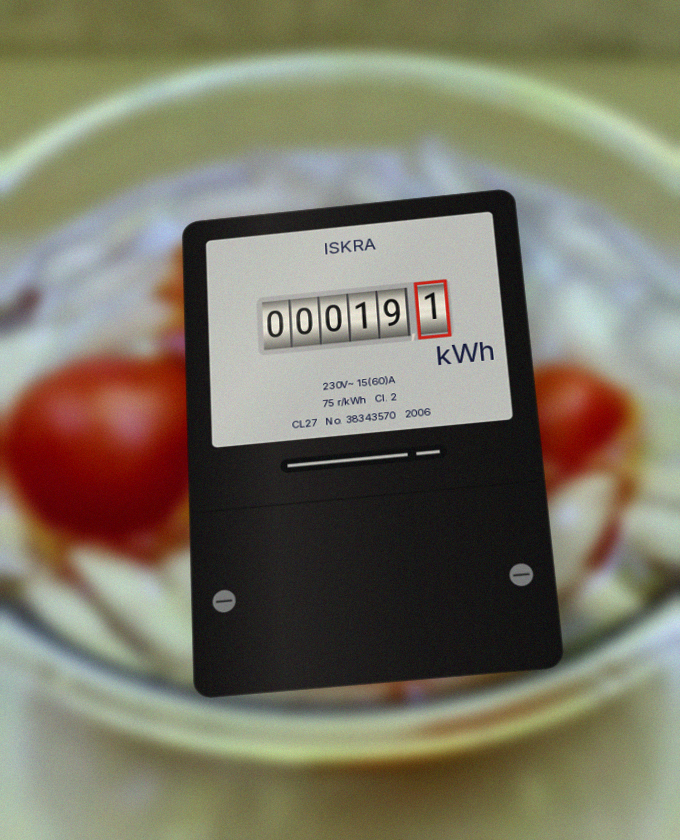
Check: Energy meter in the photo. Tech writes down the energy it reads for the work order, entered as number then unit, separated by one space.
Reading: 19.1 kWh
